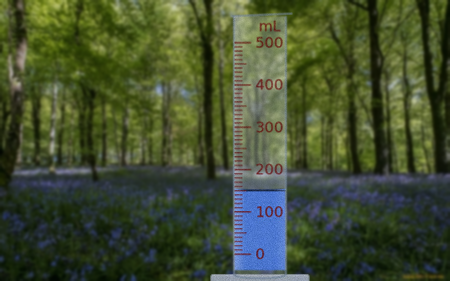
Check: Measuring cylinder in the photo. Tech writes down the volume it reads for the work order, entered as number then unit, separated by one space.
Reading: 150 mL
